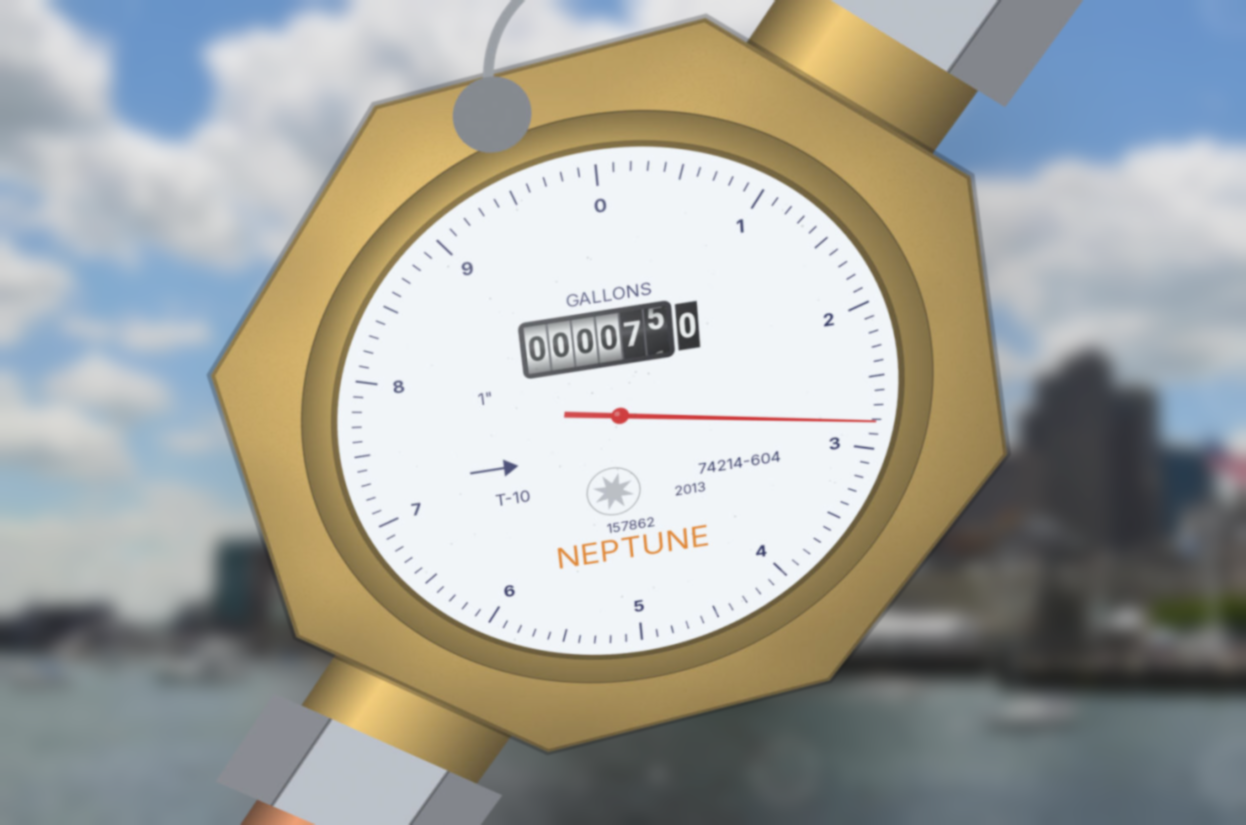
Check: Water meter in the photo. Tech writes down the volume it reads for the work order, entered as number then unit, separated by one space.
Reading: 752.8 gal
